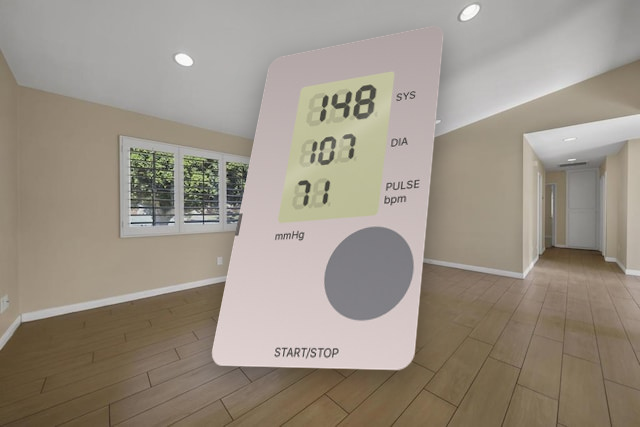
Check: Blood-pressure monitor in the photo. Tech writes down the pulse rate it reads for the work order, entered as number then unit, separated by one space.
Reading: 71 bpm
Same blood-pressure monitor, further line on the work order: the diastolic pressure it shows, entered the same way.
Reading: 107 mmHg
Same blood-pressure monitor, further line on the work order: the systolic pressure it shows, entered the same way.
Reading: 148 mmHg
